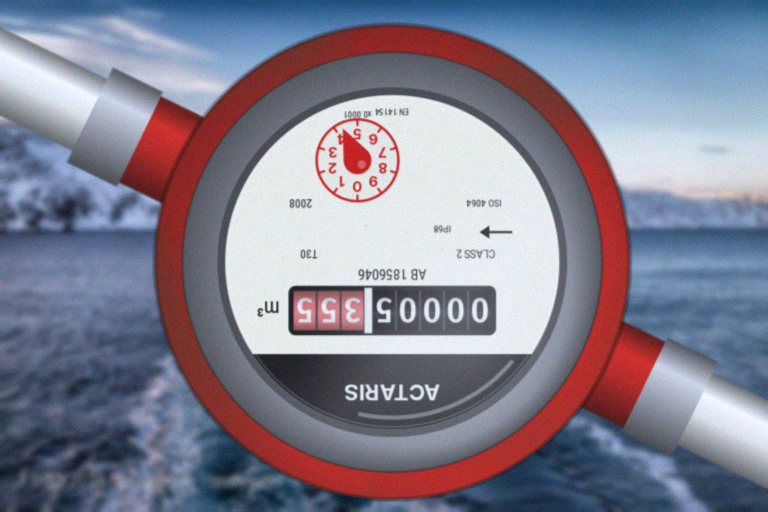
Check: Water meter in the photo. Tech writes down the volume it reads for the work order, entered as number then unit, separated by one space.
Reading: 5.3554 m³
